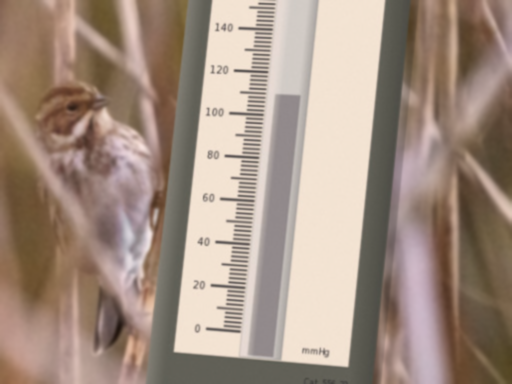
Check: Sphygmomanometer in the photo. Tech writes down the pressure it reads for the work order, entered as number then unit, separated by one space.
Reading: 110 mmHg
